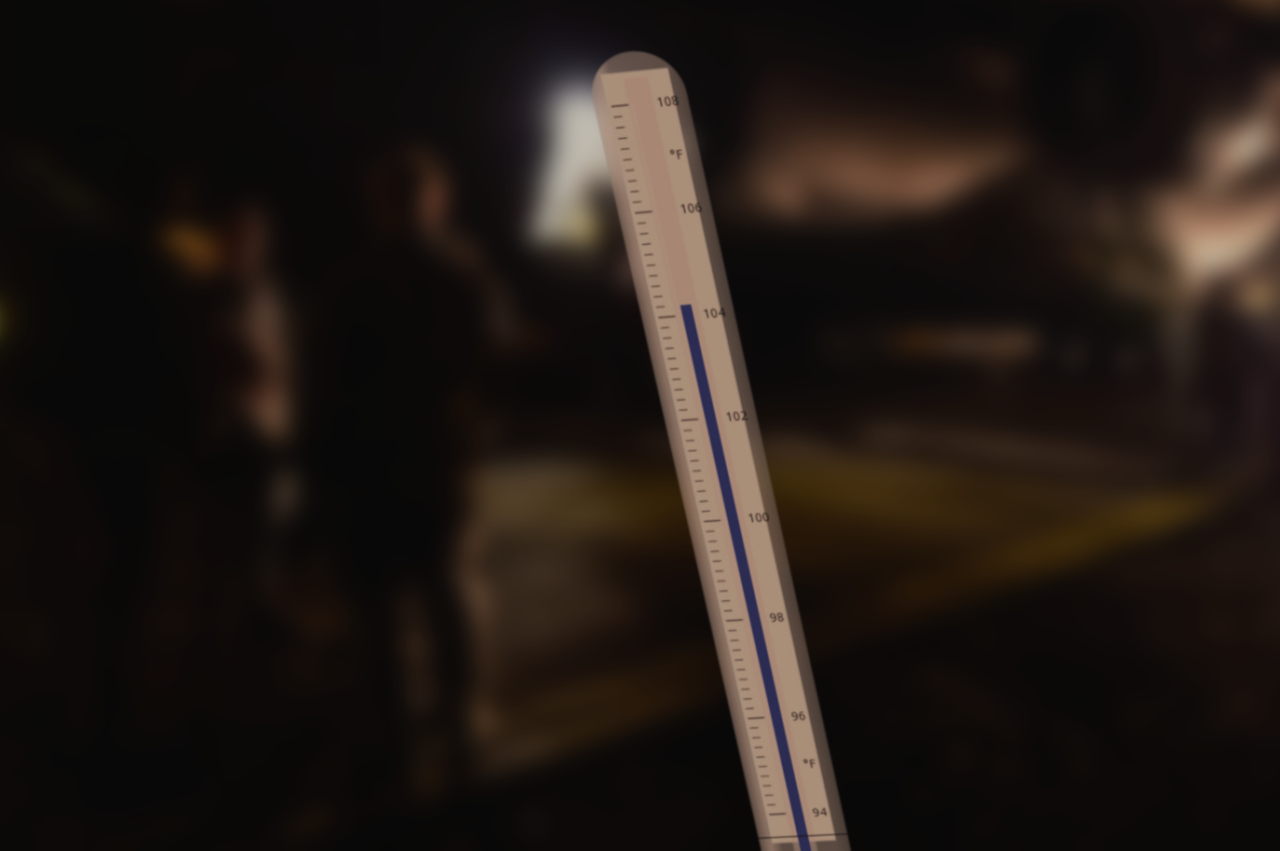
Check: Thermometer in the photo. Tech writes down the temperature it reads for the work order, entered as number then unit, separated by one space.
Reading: 104.2 °F
